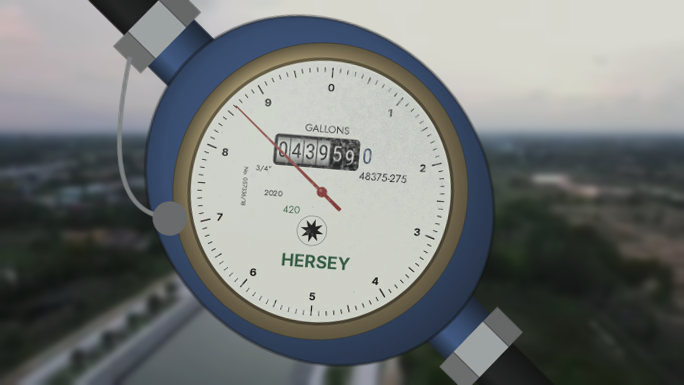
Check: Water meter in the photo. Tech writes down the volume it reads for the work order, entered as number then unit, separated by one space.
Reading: 439588.6 gal
